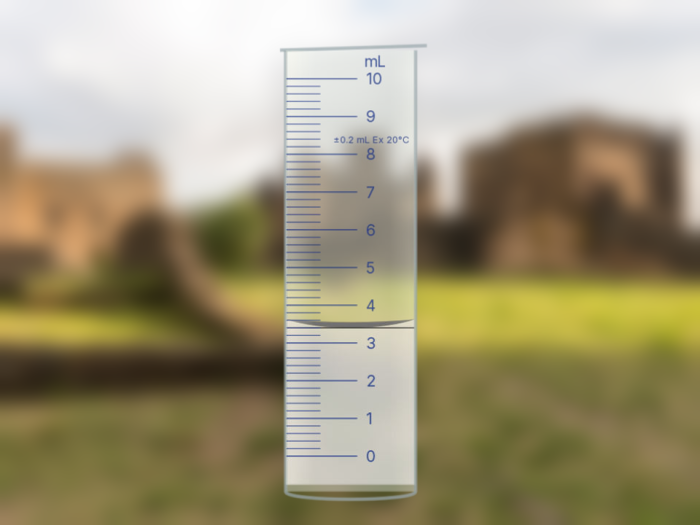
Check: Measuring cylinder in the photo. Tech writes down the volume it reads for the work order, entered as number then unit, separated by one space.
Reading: 3.4 mL
